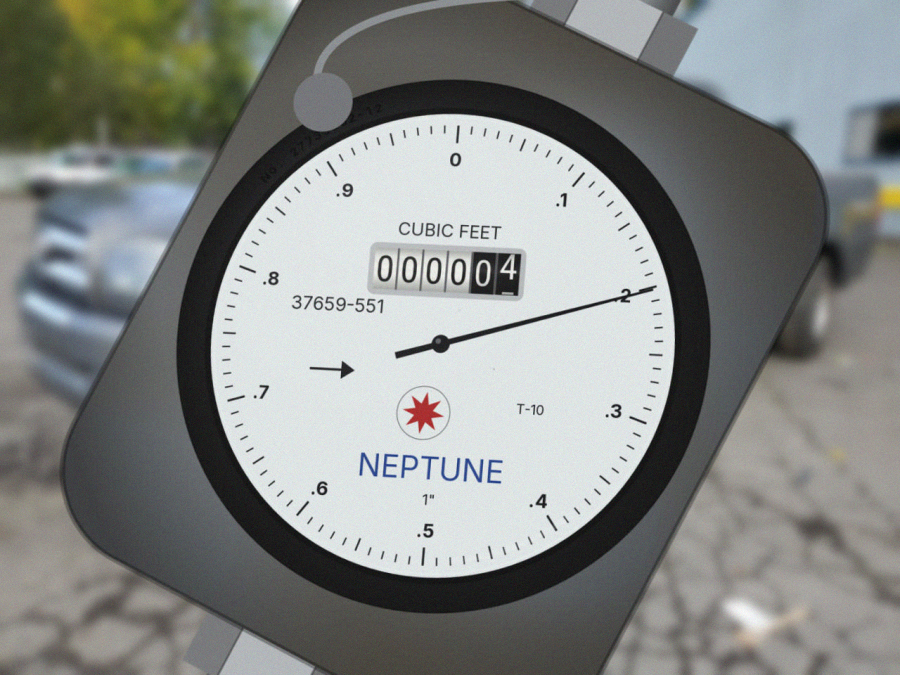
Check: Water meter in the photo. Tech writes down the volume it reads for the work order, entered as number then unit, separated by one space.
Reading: 4.20 ft³
